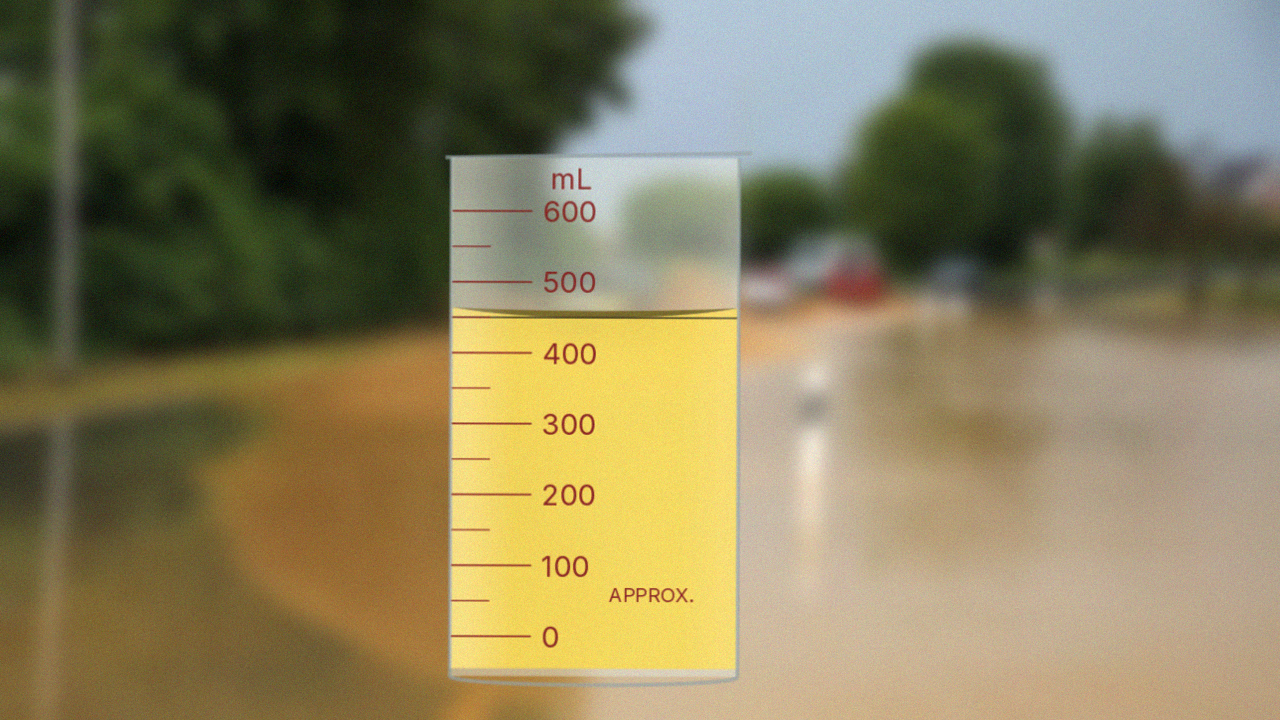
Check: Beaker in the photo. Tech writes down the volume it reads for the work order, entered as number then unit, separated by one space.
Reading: 450 mL
